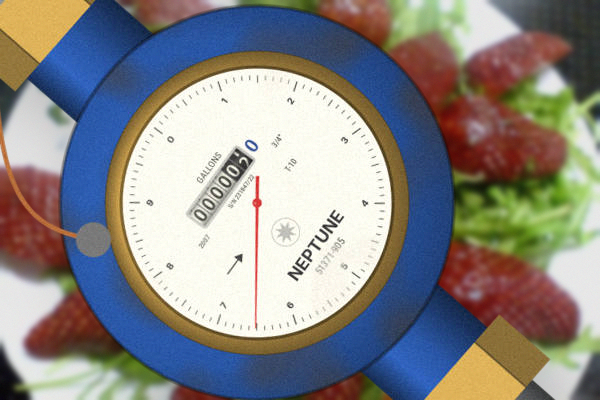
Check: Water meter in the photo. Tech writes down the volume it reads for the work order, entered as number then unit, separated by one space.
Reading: 16.5 gal
